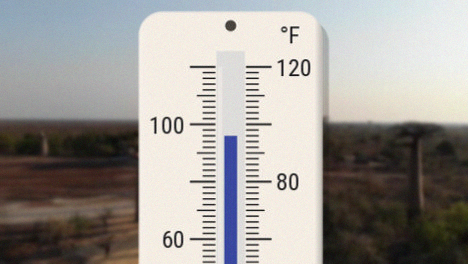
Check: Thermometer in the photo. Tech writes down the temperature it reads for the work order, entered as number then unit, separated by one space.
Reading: 96 °F
